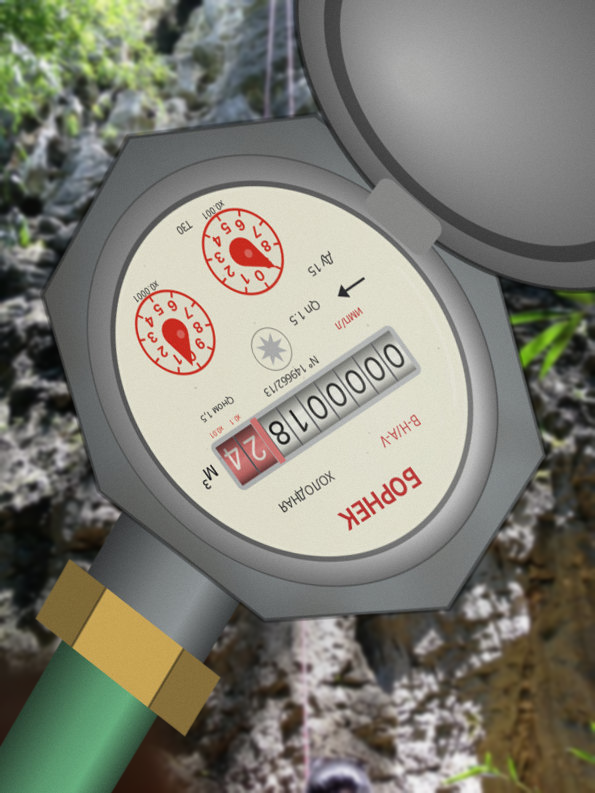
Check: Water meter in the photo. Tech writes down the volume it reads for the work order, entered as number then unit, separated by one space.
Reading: 18.2390 m³
